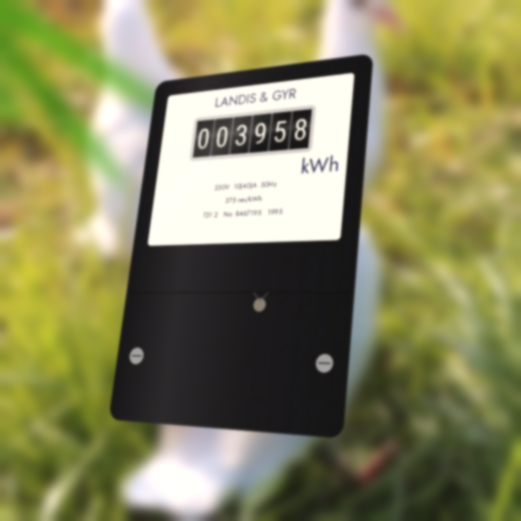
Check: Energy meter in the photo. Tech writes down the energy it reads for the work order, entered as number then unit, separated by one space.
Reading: 3958 kWh
